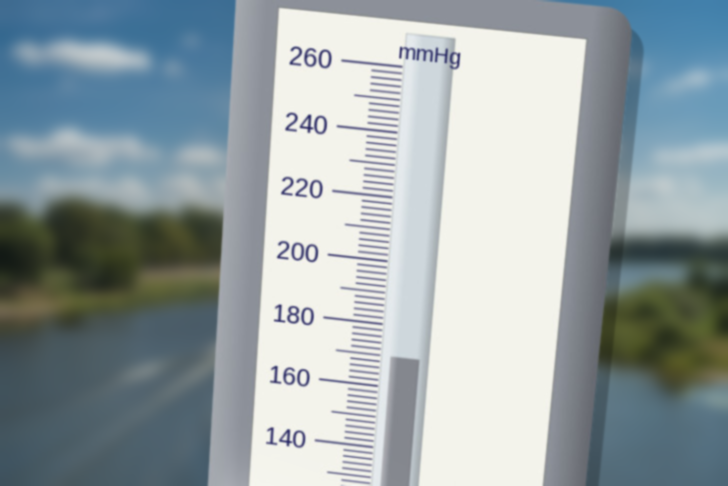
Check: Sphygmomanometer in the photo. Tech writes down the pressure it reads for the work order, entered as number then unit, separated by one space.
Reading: 170 mmHg
